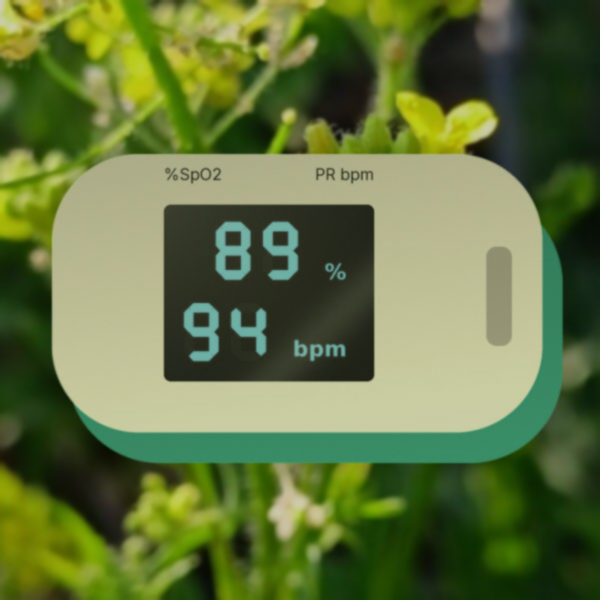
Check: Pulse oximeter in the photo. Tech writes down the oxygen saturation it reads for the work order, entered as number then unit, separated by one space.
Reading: 89 %
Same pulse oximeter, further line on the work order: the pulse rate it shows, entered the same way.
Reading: 94 bpm
